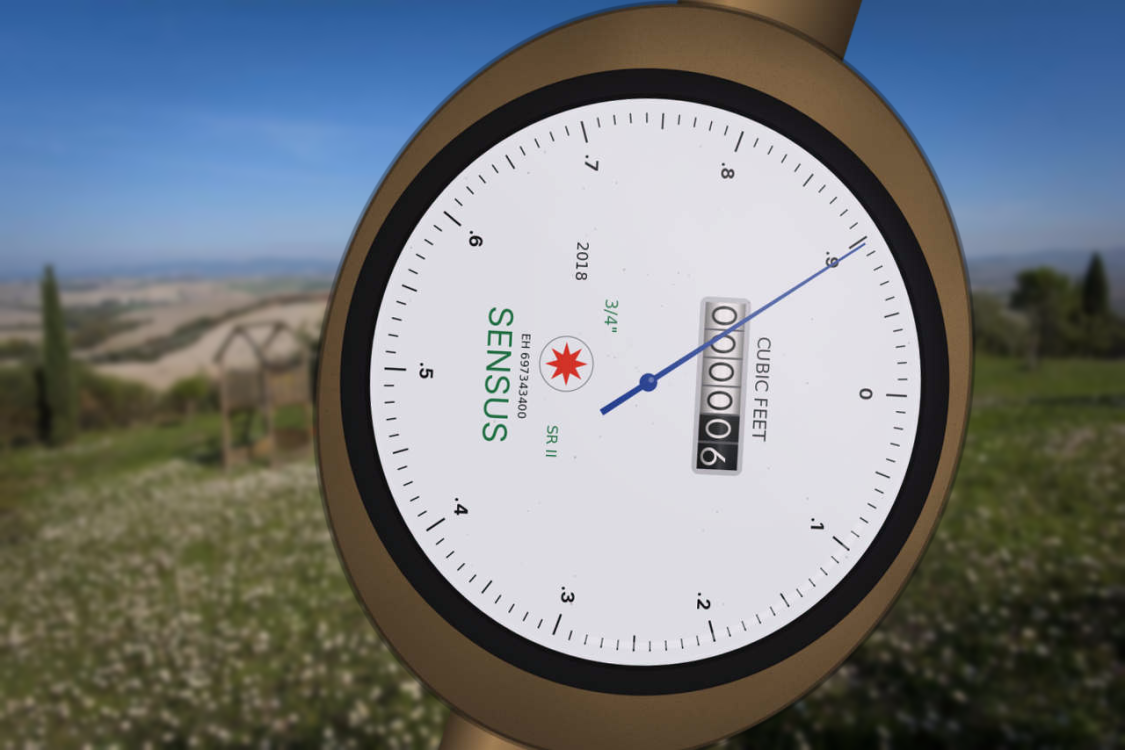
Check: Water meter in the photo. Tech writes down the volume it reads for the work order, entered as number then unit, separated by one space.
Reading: 5.90 ft³
